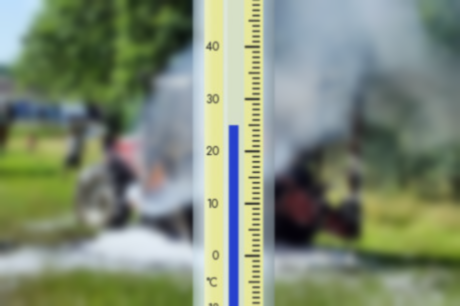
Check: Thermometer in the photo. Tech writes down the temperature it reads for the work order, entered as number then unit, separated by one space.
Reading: 25 °C
